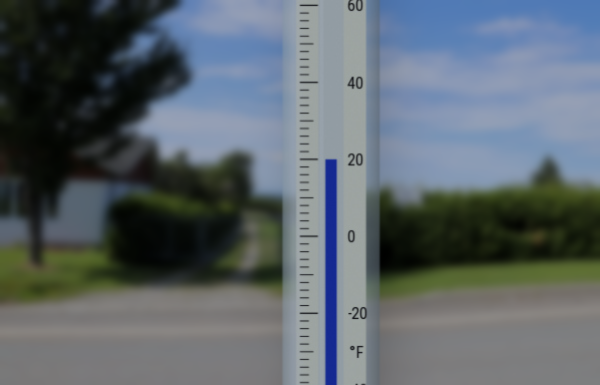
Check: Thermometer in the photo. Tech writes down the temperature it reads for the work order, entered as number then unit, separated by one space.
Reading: 20 °F
